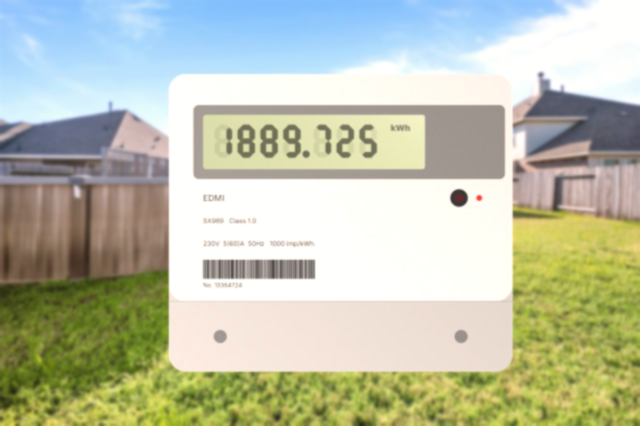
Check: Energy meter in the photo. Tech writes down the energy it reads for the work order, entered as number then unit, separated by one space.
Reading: 1889.725 kWh
